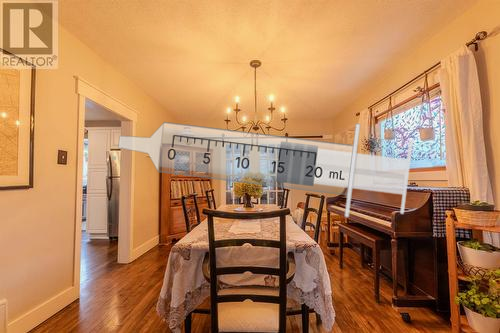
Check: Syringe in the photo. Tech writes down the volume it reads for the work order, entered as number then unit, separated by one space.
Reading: 15 mL
